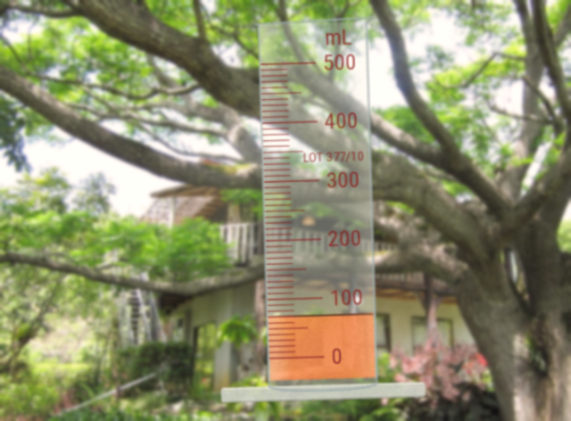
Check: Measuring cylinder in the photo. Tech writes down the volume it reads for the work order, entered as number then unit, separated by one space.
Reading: 70 mL
